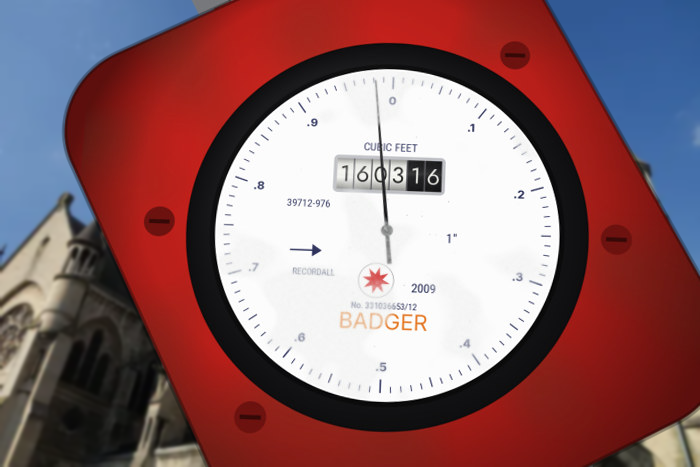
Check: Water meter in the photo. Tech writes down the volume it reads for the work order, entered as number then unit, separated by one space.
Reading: 160315.98 ft³
